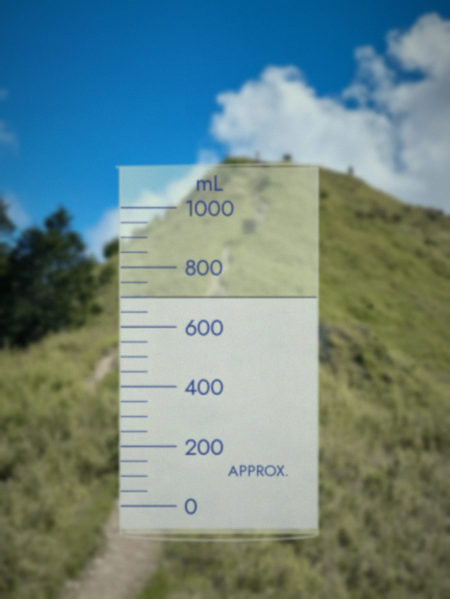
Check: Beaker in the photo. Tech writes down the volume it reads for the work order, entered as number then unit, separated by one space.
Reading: 700 mL
